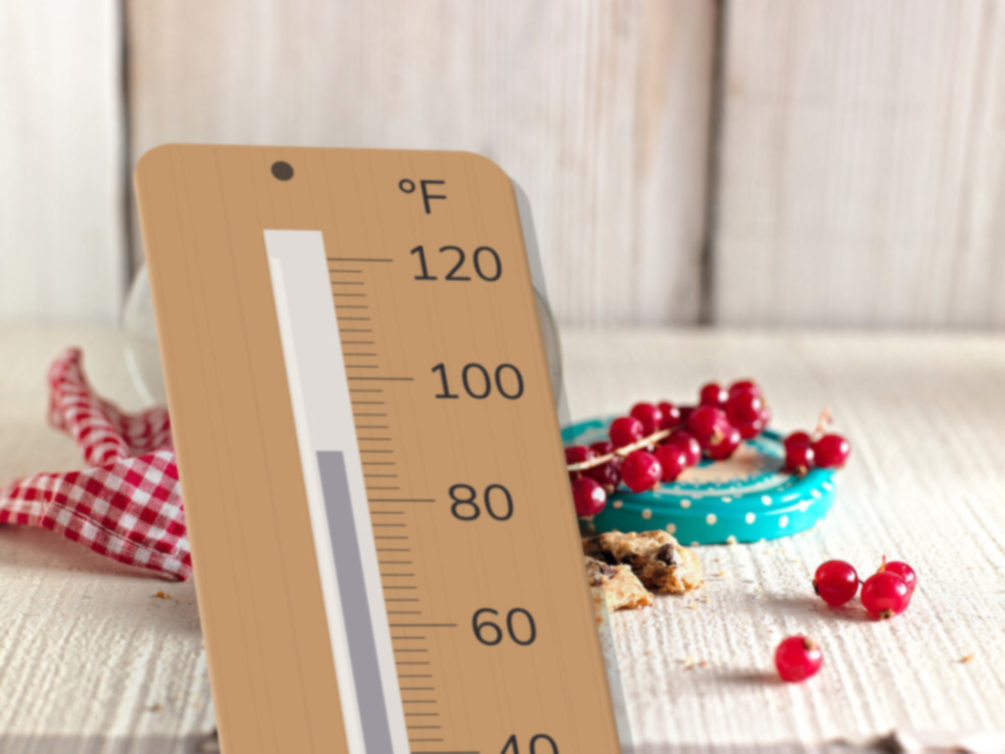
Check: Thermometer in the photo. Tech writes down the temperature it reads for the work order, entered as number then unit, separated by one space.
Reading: 88 °F
